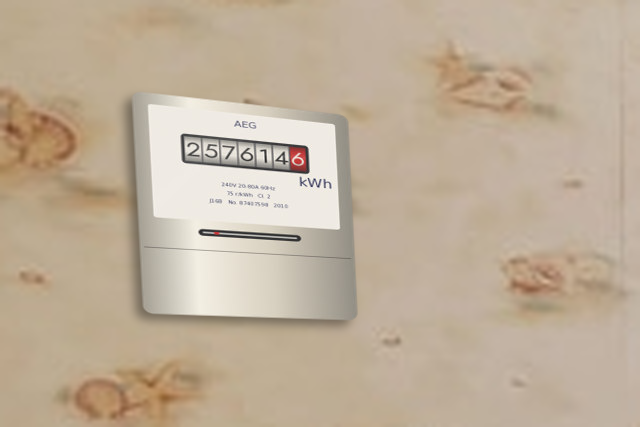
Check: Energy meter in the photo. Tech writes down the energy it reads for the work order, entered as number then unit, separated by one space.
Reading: 257614.6 kWh
